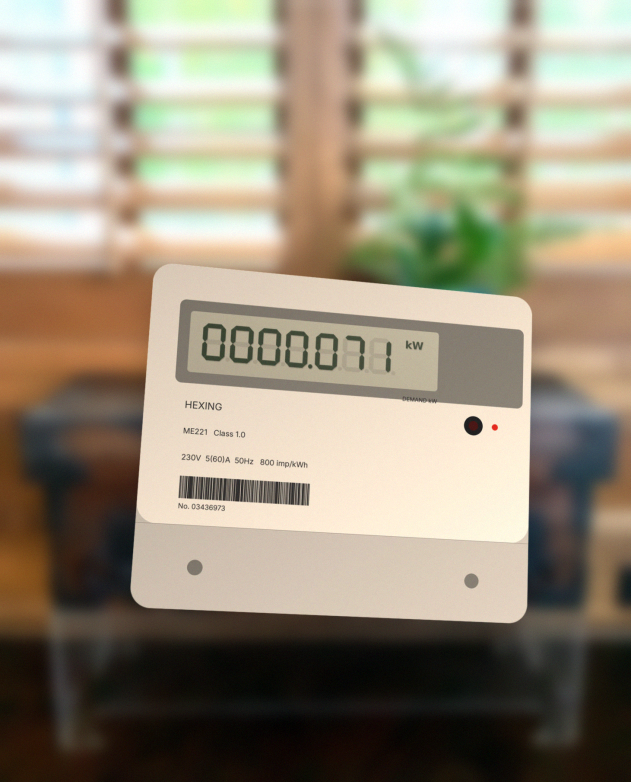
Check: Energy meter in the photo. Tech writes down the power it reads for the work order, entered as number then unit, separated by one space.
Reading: 0.071 kW
